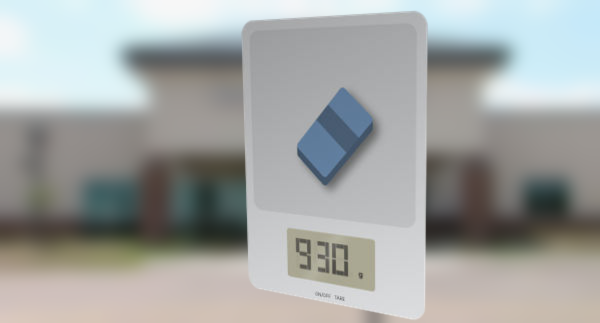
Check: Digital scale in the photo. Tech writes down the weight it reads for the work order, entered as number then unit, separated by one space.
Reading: 930 g
